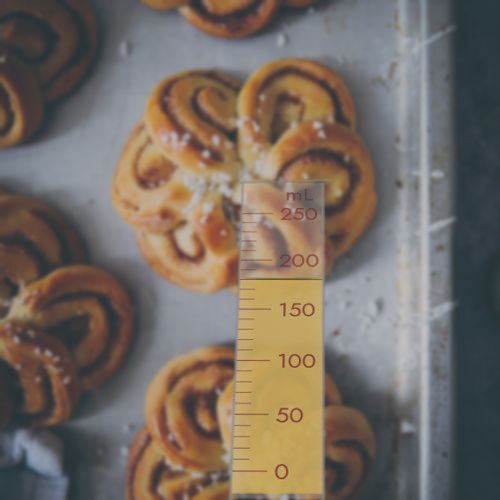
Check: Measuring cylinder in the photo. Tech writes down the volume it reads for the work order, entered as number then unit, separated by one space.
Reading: 180 mL
